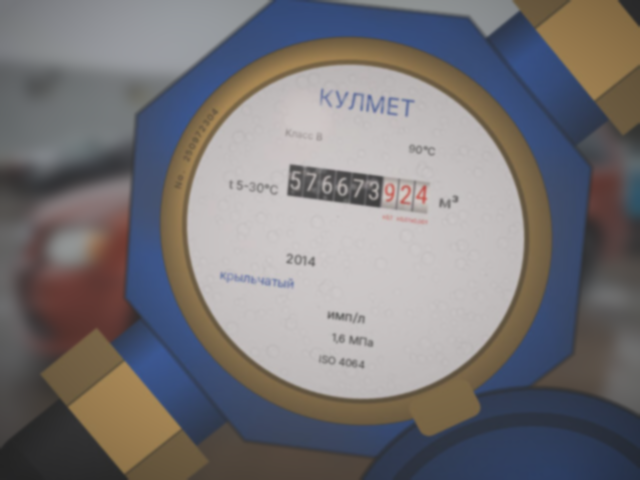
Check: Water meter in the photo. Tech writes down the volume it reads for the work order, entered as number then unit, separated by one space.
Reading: 576673.924 m³
